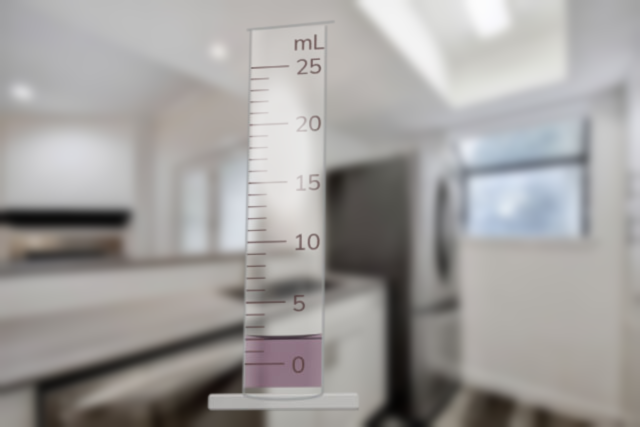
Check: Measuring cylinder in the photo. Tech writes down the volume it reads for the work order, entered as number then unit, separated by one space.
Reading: 2 mL
